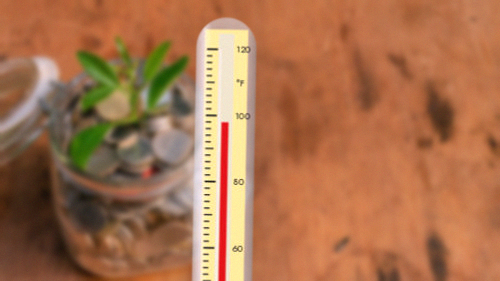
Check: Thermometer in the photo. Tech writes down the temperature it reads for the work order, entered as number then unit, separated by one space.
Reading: 98 °F
